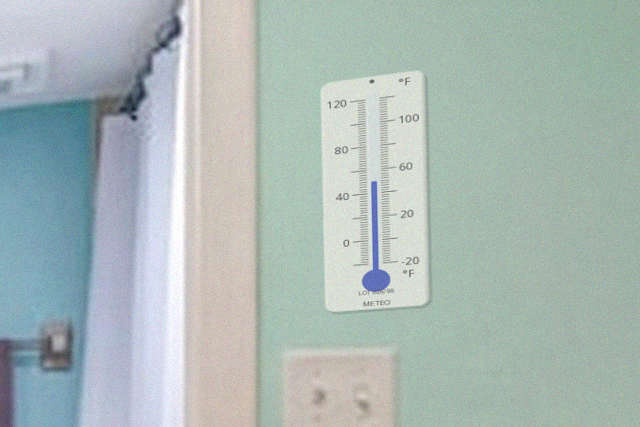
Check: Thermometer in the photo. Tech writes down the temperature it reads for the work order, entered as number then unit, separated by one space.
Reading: 50 °F
